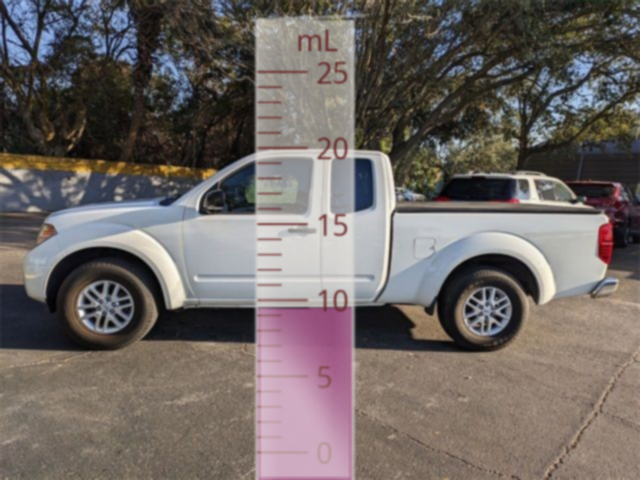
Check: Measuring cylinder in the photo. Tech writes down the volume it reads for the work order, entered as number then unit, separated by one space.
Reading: 9.5 mL
